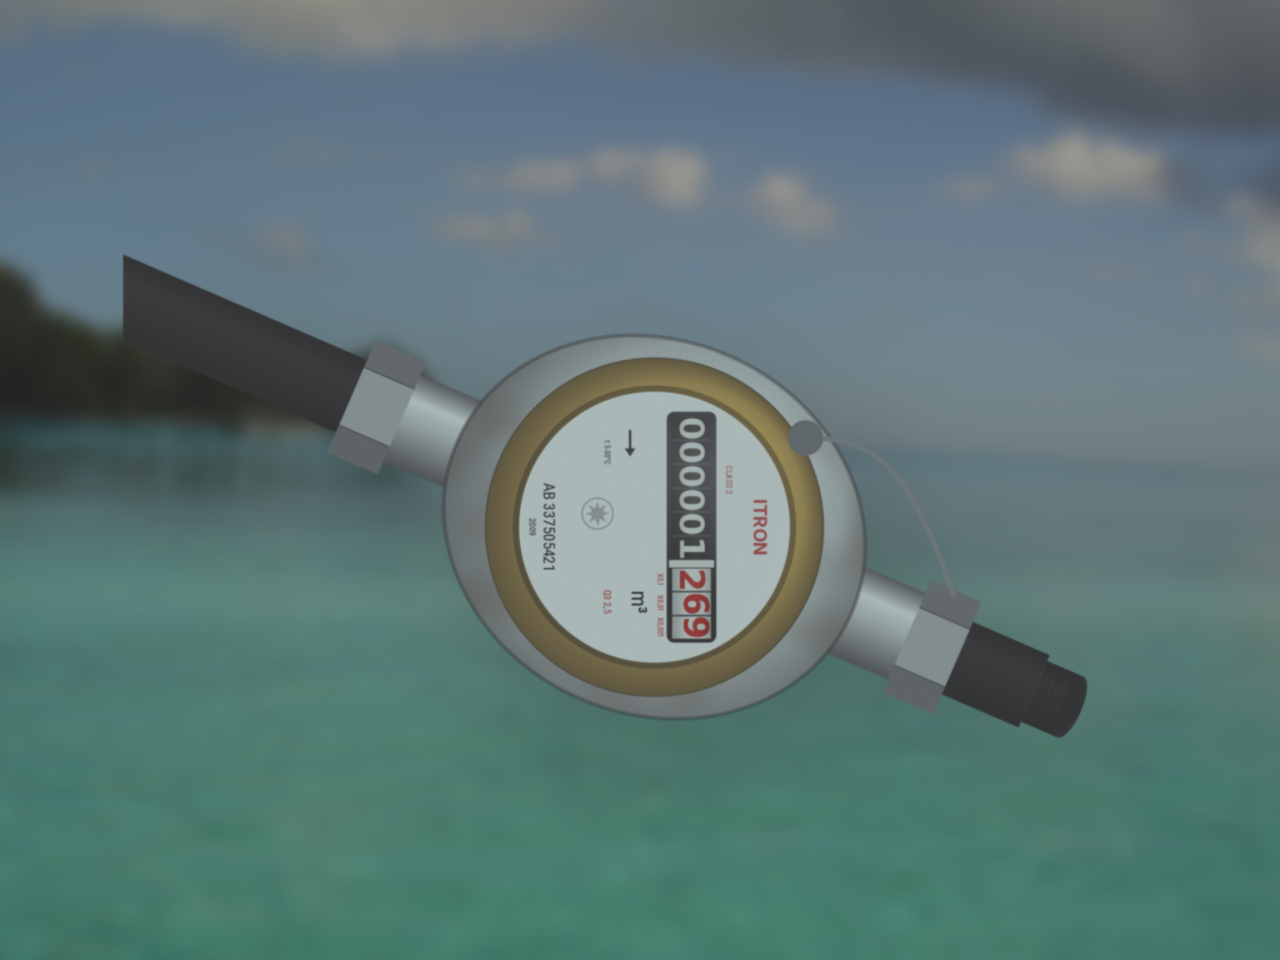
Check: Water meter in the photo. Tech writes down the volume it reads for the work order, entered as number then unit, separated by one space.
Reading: 1.269 m³
